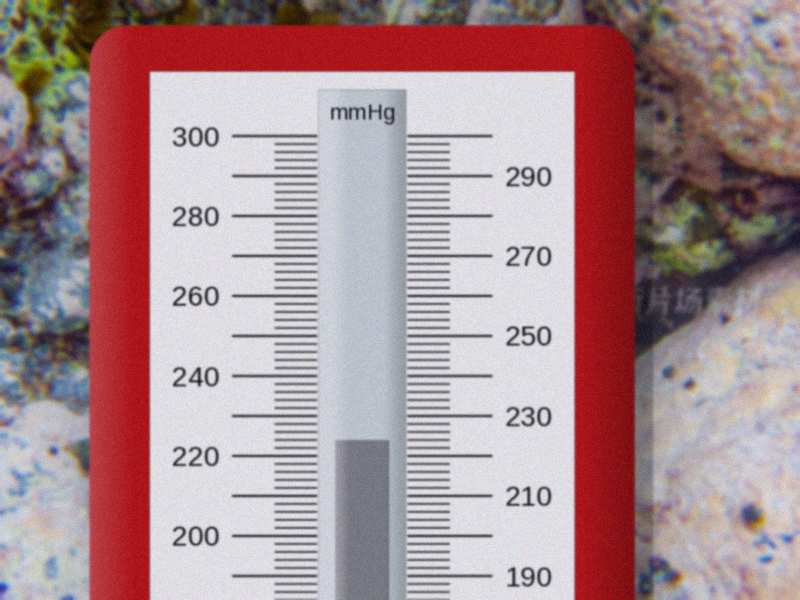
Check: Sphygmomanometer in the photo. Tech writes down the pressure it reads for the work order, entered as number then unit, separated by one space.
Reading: 224 mmHg
